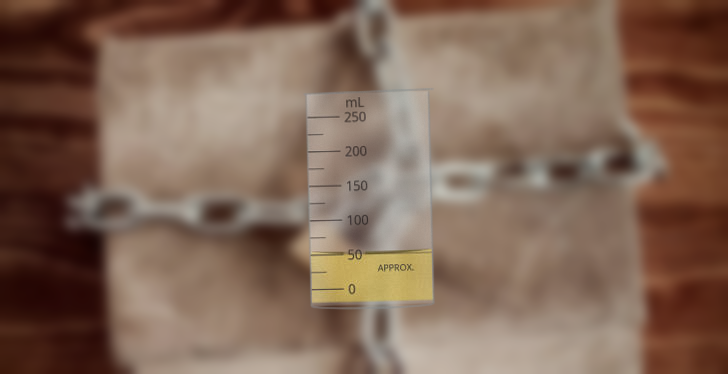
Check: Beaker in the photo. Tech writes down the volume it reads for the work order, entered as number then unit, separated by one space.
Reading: 50 mL
